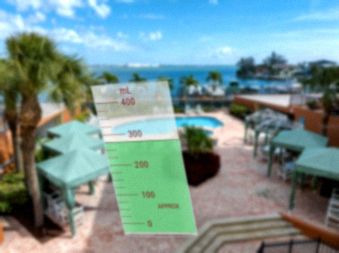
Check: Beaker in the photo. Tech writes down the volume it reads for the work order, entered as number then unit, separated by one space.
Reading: 275 mL
